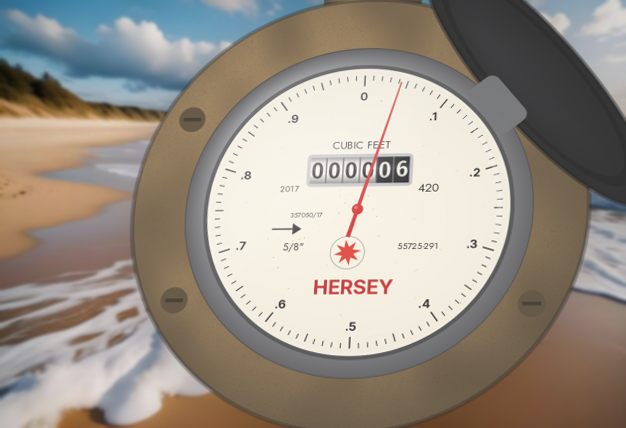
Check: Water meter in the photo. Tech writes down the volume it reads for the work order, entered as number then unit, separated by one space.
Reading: 6.04 ft³
